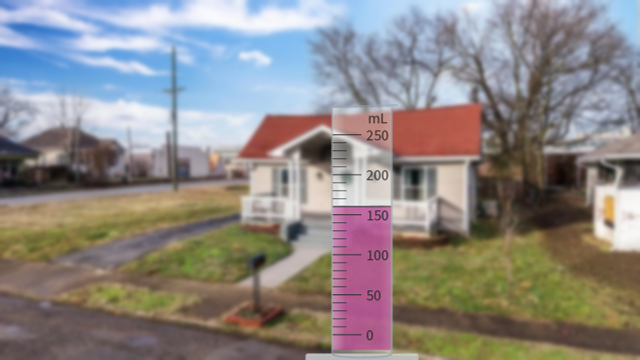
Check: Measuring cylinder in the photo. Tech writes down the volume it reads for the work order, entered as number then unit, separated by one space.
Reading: 160 mL
